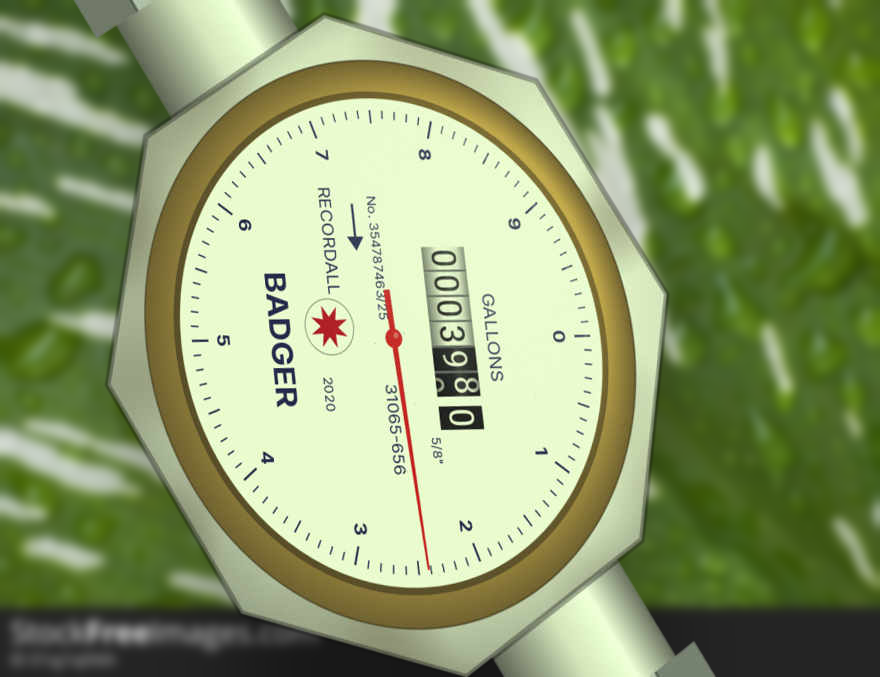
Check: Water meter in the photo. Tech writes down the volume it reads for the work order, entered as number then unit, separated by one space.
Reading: 3982.4 gal
